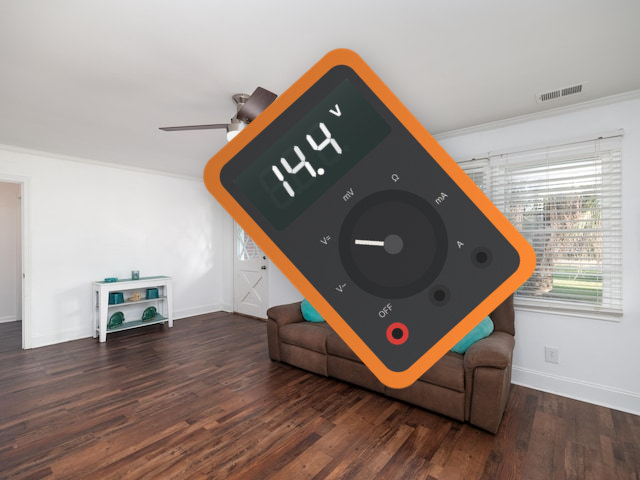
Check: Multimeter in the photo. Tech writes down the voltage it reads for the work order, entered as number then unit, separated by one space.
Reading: 14.4 V
